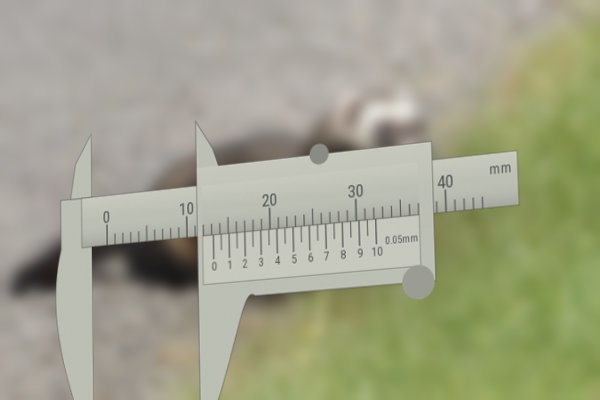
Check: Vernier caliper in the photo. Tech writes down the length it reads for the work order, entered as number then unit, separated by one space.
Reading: 13.2 mm
